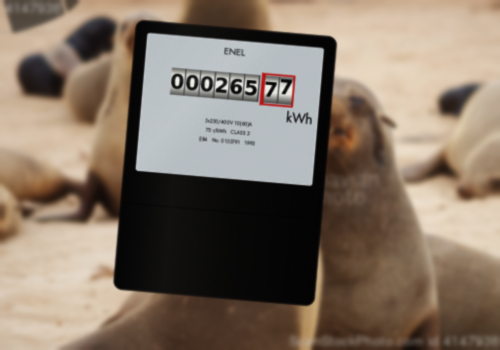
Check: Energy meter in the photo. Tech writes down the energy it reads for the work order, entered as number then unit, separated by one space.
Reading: 265.77 kWh
